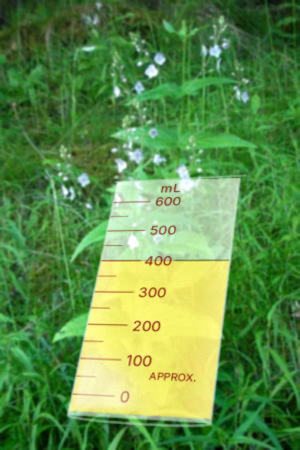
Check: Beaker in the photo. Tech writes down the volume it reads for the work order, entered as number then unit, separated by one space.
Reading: 400 mL
